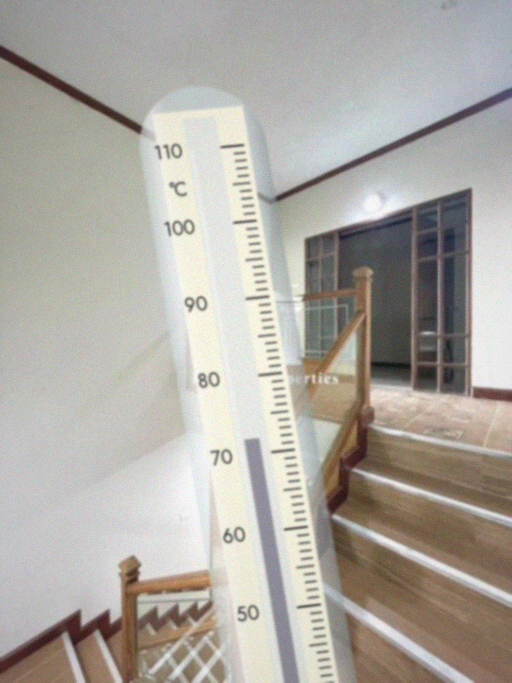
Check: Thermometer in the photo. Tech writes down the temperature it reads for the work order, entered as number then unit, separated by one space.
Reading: 72 °C
